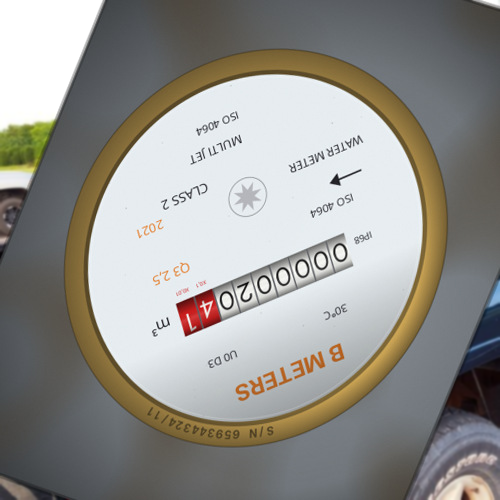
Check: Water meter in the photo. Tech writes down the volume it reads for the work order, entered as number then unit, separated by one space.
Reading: 20.41 m³
